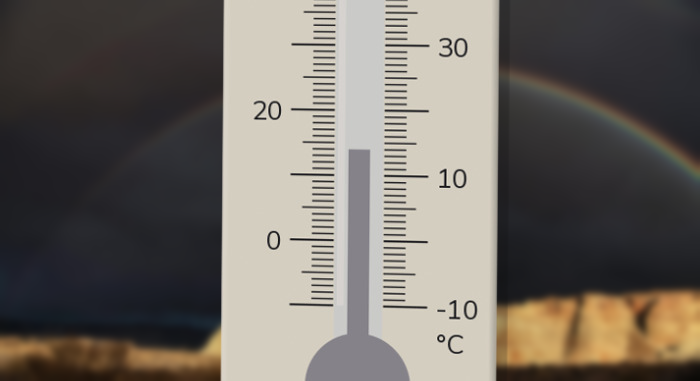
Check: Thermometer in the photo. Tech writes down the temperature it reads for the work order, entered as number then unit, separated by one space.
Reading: 14 °C
